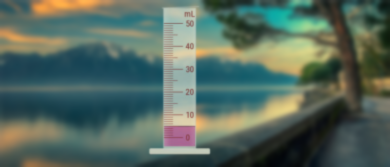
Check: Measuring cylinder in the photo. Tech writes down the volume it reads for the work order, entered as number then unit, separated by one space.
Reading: 5 mL
